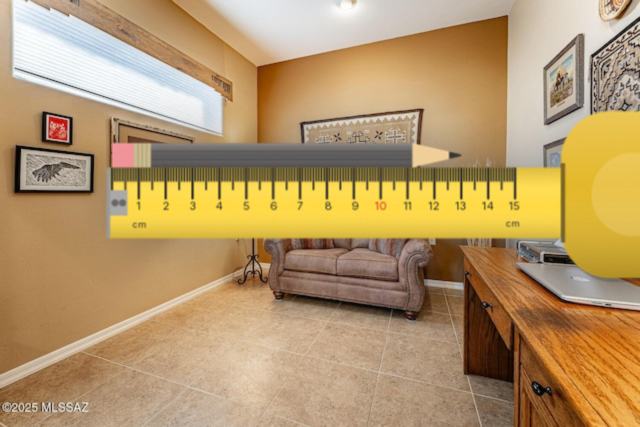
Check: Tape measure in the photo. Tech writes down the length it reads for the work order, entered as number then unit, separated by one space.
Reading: 13 cm
